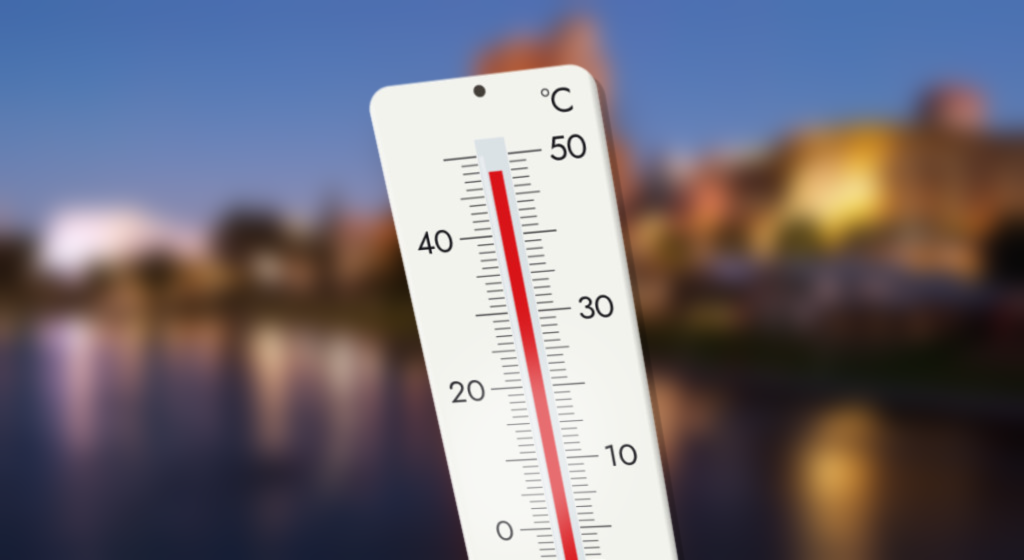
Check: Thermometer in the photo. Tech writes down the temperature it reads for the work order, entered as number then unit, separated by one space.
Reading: 48 °C
